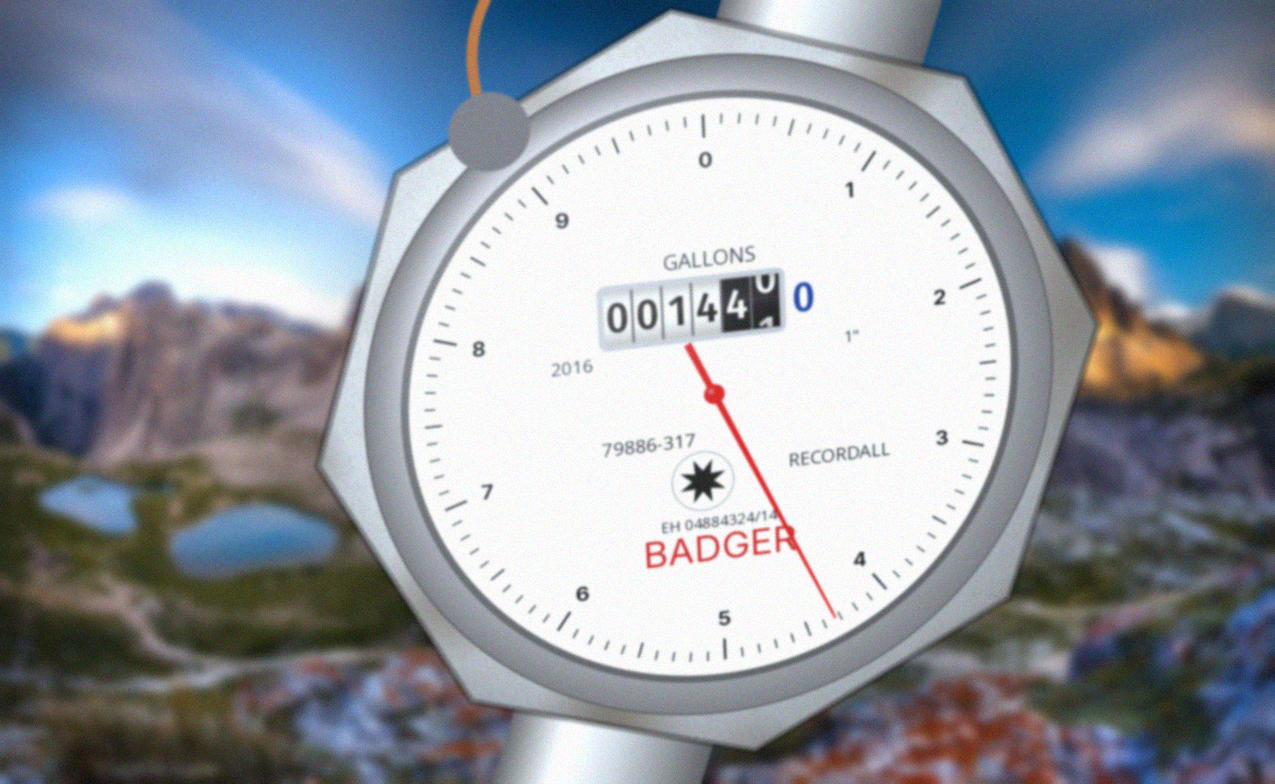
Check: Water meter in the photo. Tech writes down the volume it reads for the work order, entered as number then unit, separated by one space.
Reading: 14404.3 gal
